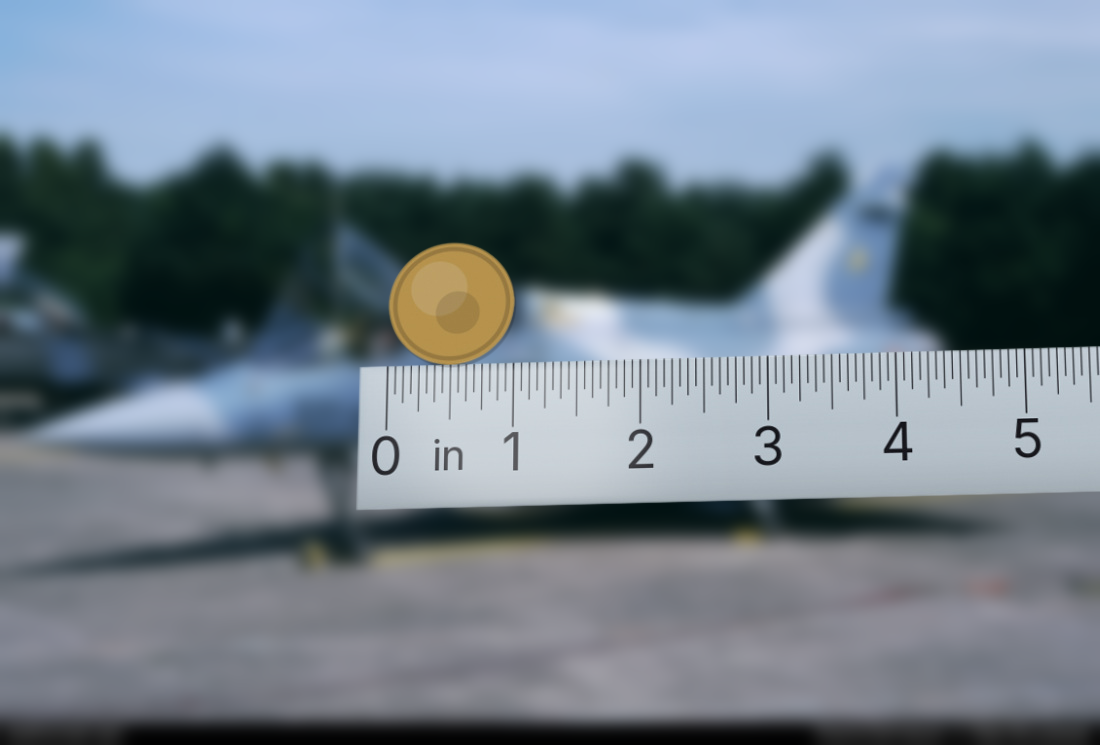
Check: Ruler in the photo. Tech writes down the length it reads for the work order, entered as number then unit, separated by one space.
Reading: 1 in
